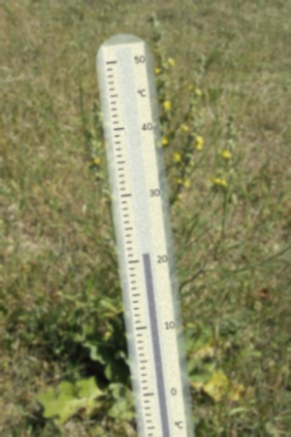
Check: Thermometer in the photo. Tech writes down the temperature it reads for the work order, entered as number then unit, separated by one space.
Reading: 21 °C
